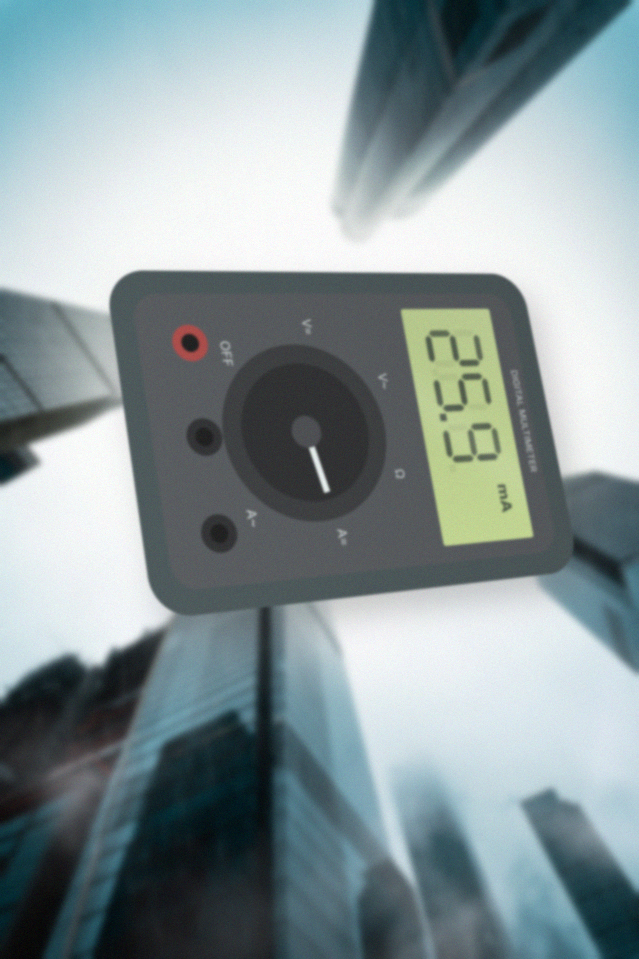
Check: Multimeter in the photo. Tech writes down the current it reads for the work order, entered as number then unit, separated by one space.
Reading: 25.9 mA
